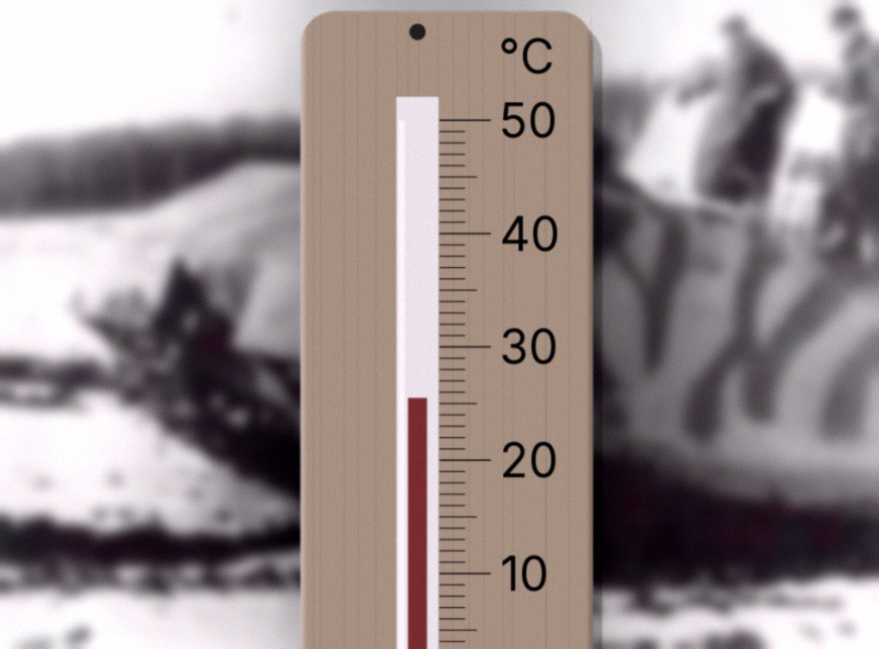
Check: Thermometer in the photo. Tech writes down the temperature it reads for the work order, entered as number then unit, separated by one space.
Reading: 25.5 °C
